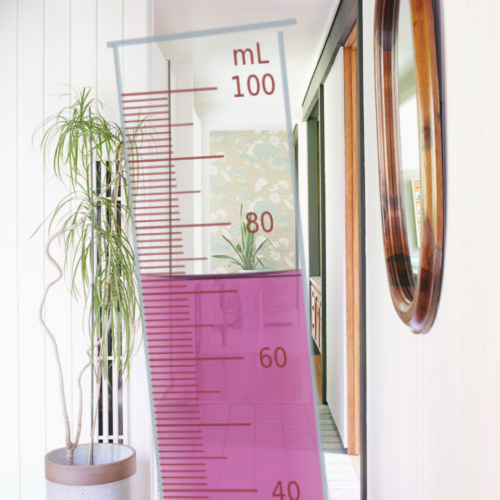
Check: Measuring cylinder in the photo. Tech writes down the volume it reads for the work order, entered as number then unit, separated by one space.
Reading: 72 mL
